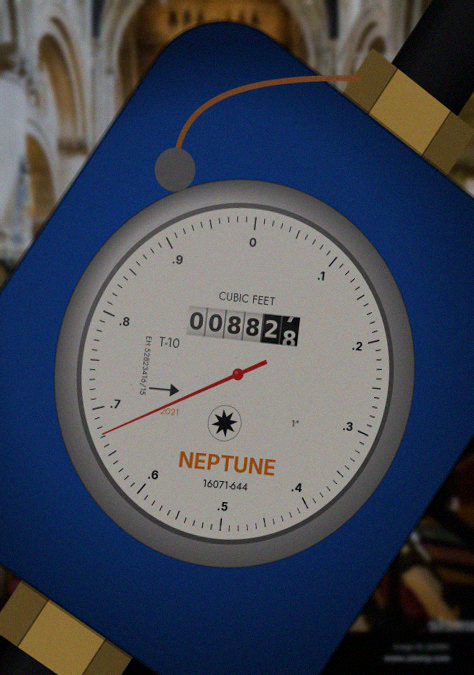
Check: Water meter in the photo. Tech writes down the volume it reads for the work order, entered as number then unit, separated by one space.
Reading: 8827.67 ft³
